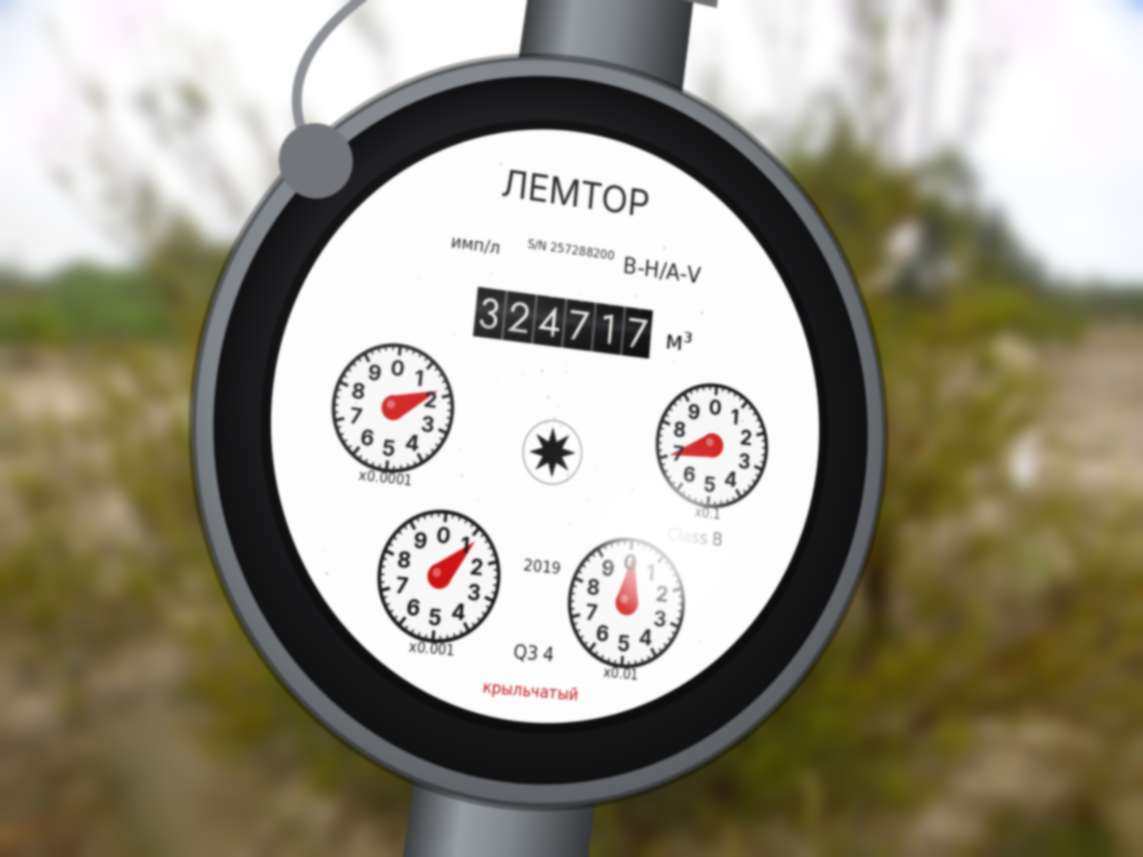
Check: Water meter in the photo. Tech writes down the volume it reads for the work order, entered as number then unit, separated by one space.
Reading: 324717.7011 m³
